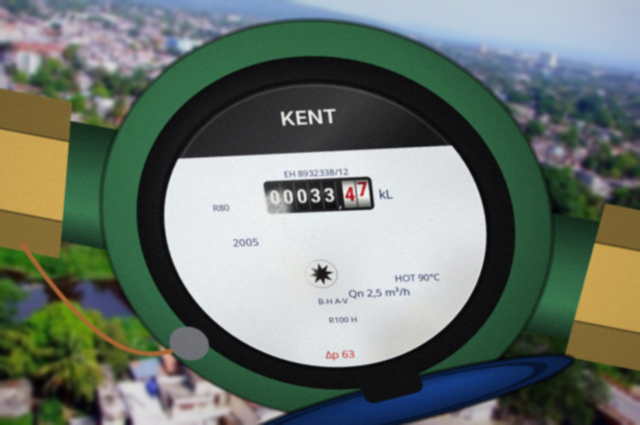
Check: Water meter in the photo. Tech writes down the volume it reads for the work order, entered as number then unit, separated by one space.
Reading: 33.47 kL
